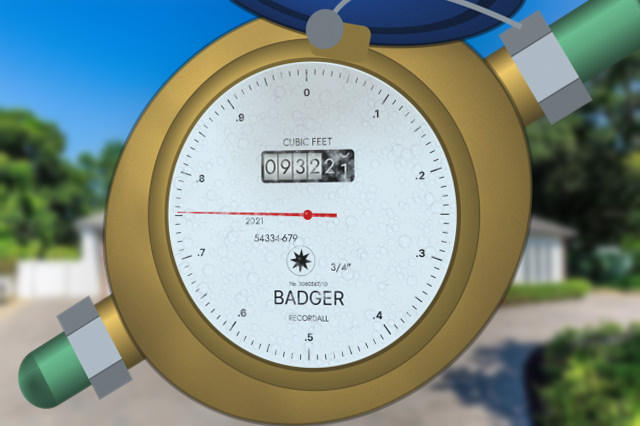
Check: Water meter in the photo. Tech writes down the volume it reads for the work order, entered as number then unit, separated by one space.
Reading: 93220.75 ft³
